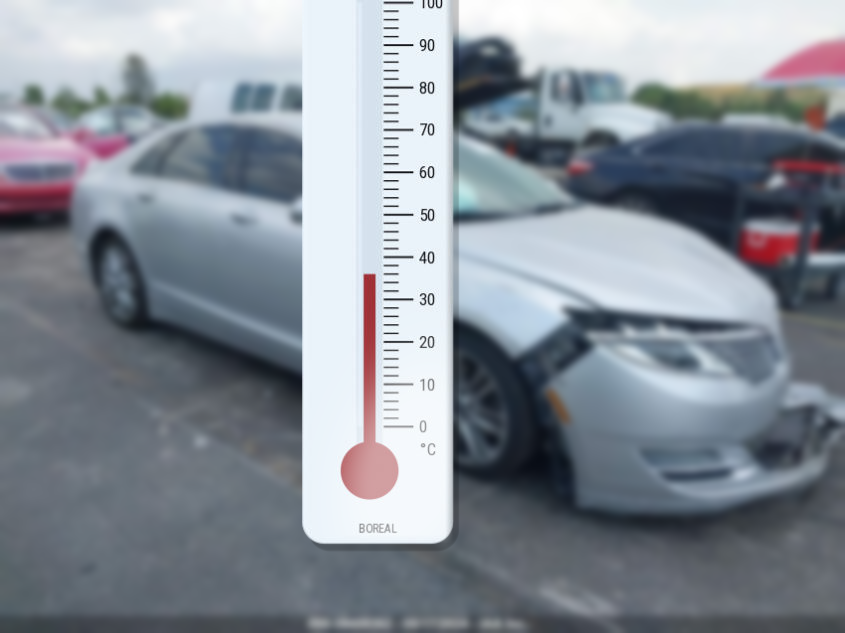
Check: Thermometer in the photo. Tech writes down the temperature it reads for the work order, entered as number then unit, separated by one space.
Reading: 36 °C
